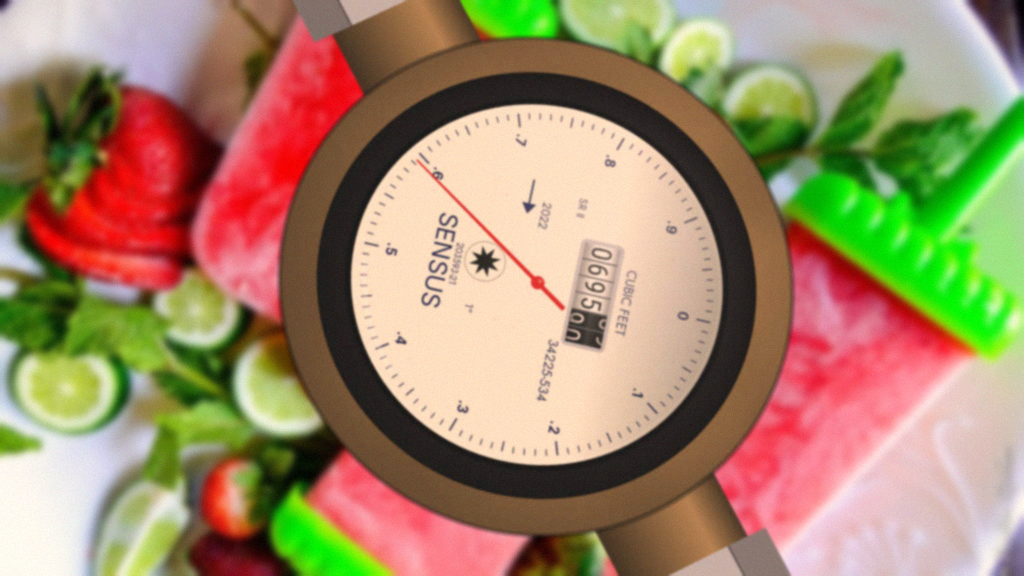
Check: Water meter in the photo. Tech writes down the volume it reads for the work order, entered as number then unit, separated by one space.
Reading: 69589.59 ft³
